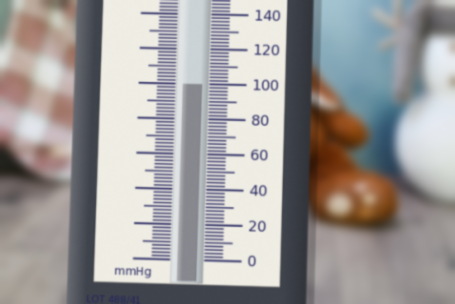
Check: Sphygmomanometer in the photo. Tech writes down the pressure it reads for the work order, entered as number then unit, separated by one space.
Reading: 100 mmHg
